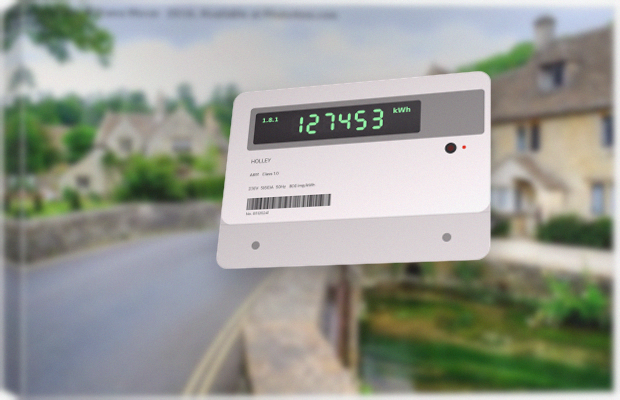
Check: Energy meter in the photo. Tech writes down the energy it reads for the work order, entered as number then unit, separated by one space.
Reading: 127453 kWh
